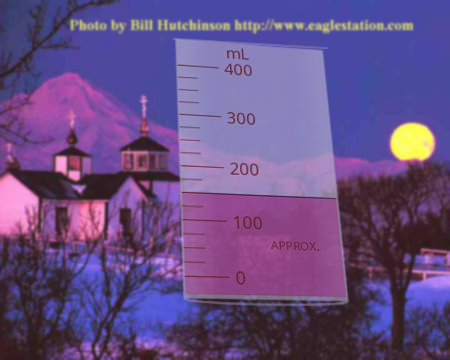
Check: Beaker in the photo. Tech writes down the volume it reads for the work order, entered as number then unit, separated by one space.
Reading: 150 mL
